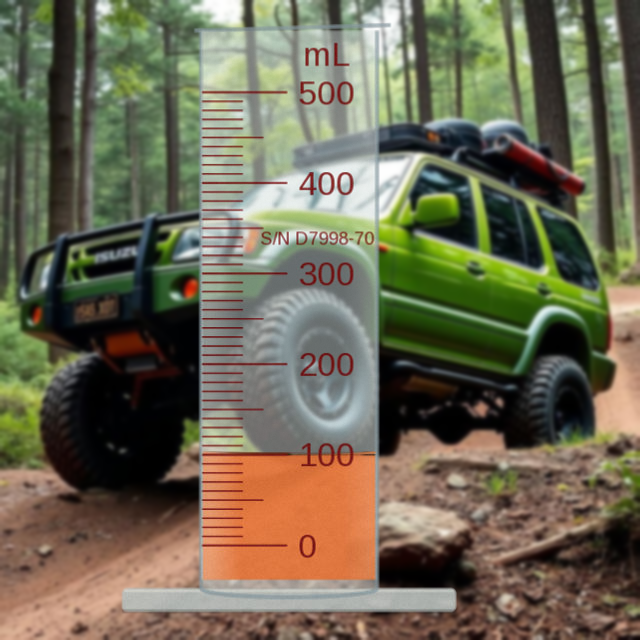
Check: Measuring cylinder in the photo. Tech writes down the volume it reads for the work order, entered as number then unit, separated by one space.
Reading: 100 mL
